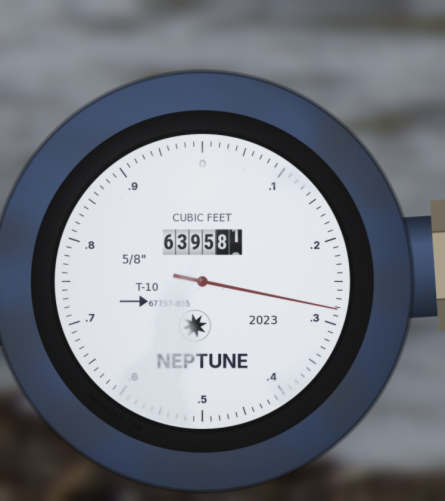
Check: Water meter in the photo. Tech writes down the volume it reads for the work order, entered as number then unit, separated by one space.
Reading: 639581.28 ft³
